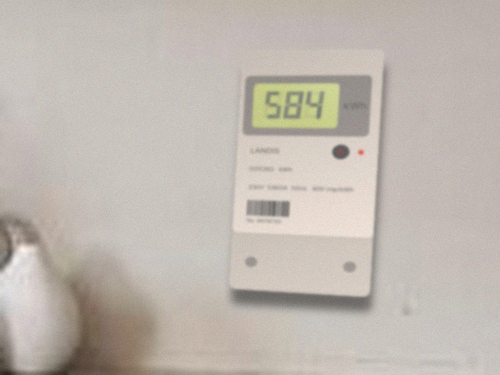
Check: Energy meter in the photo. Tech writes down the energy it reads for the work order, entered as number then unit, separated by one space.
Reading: 584 kWh
